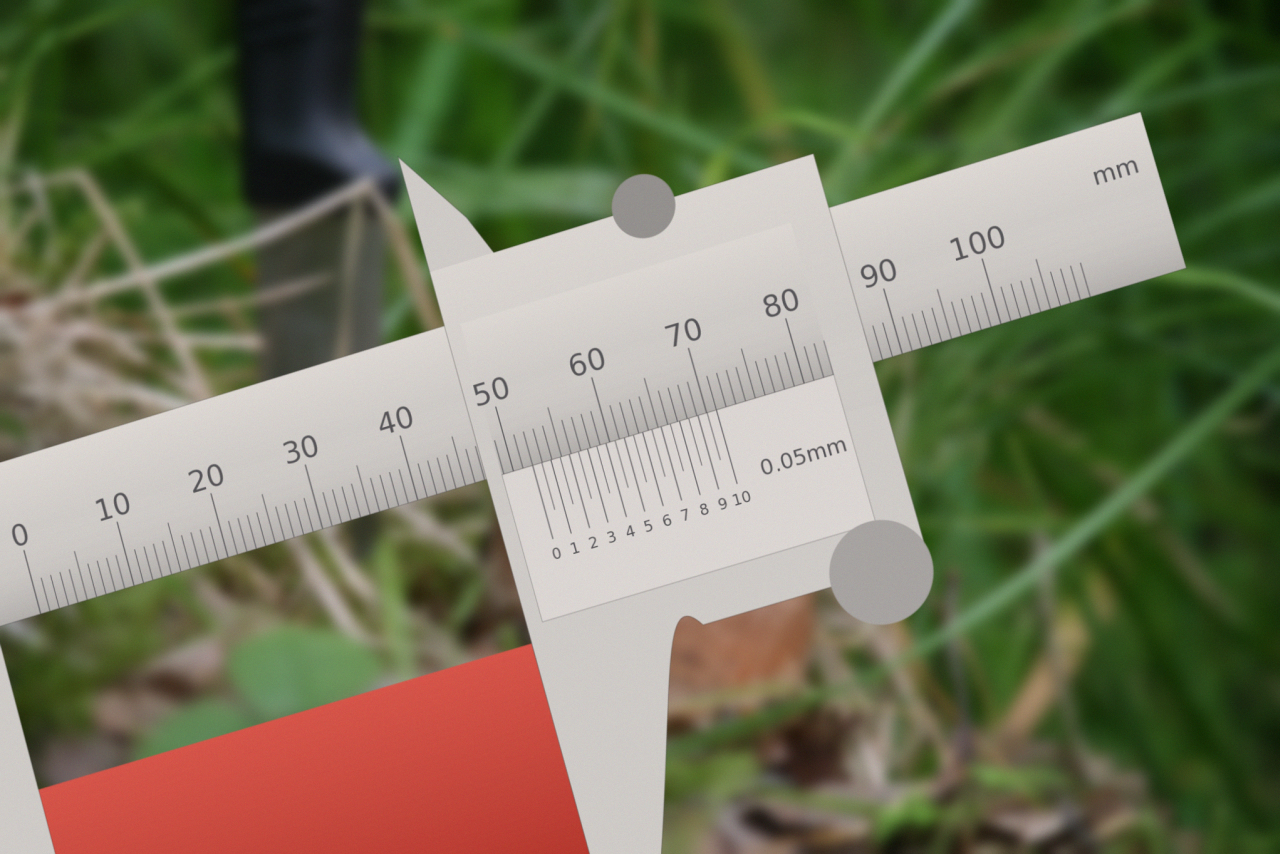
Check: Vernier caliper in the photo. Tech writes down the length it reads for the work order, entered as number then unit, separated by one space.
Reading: 52.0 mm
